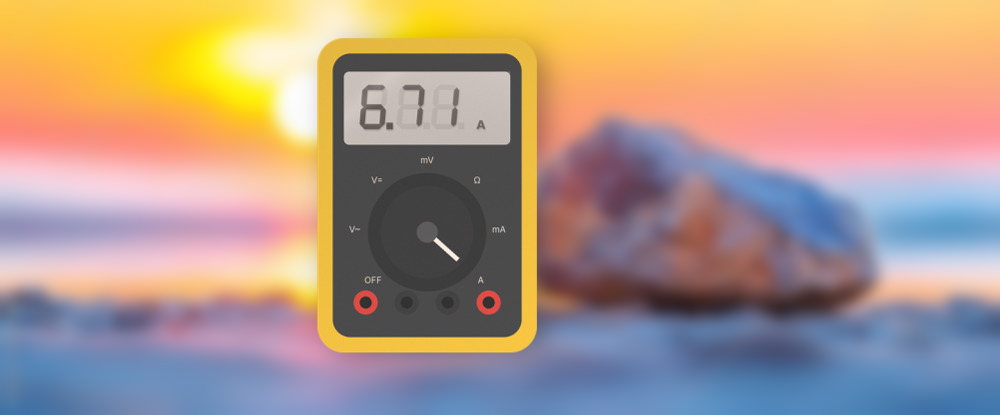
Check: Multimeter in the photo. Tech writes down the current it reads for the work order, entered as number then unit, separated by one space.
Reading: 6.71 A
